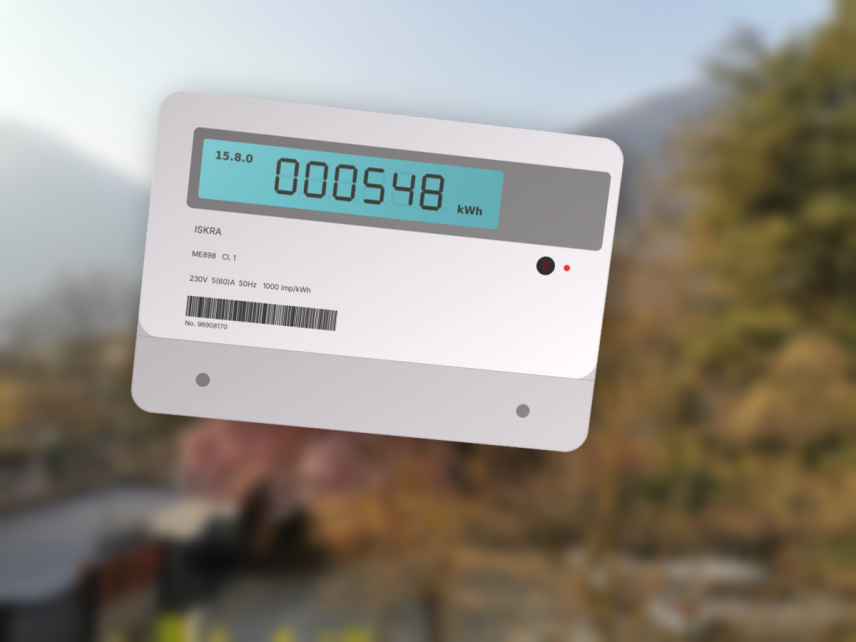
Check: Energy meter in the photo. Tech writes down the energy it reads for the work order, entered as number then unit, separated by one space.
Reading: 548 kWh
